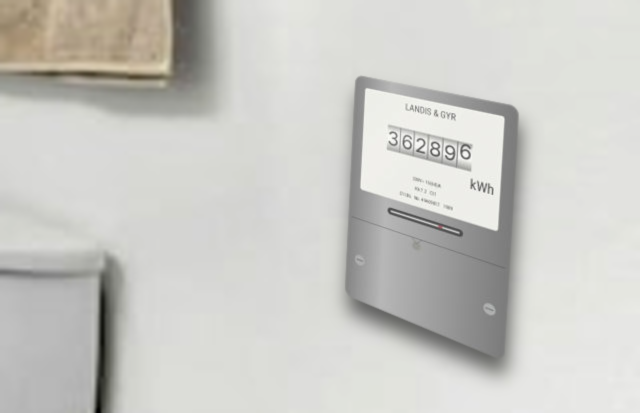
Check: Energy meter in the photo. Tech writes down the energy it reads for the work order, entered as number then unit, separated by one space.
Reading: 362896 kWh
